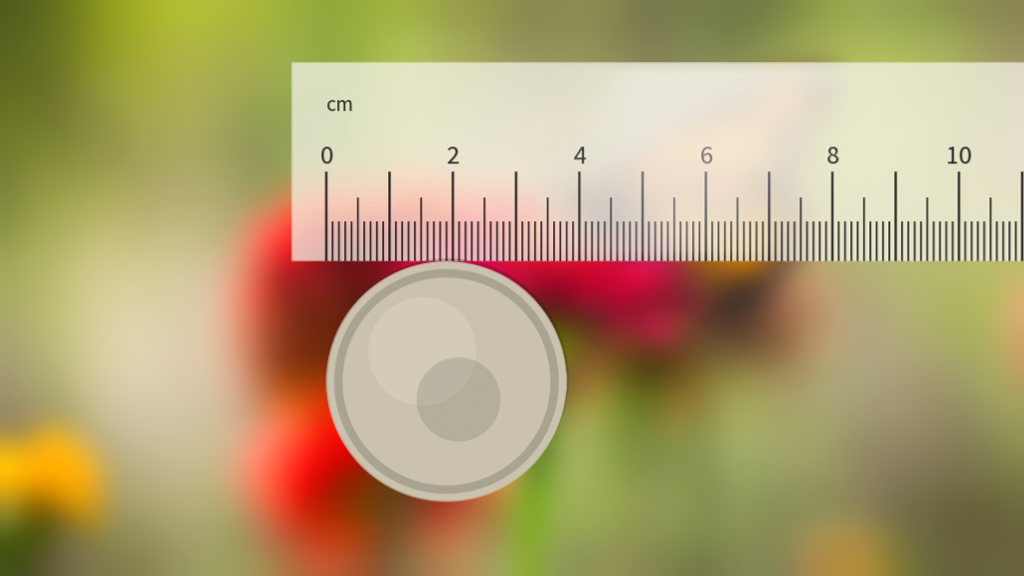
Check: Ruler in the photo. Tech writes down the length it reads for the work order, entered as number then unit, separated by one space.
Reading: 3.8 cm
